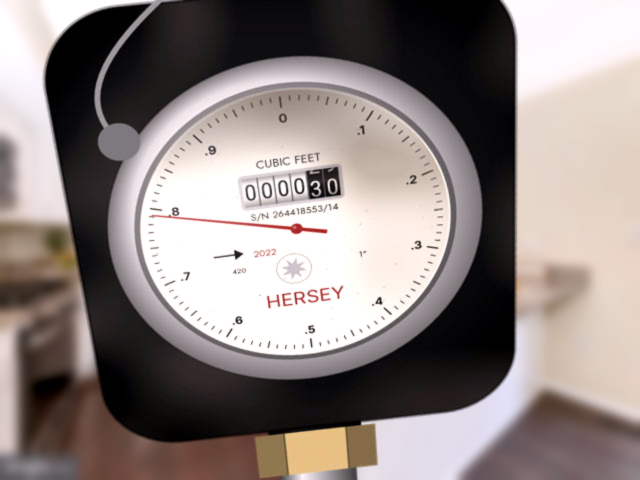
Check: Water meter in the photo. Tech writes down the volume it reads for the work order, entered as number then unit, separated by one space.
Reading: 29.79 ft³
